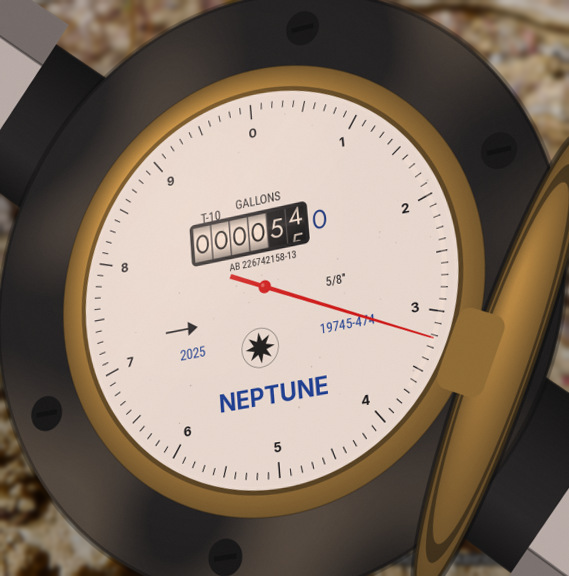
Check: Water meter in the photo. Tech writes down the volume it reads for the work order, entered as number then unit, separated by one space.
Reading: 543.2 gal
